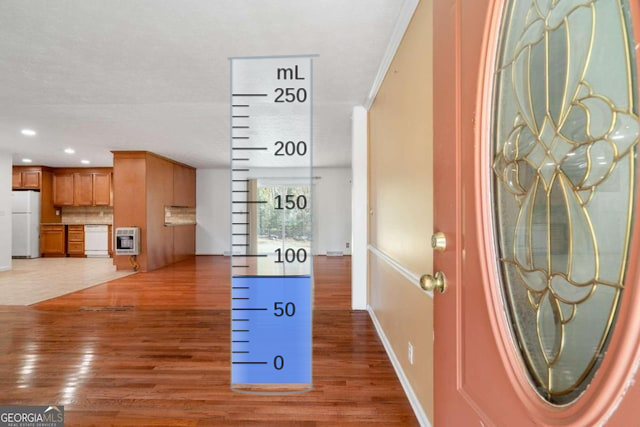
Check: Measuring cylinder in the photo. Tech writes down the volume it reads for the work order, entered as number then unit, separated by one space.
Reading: 80 mL
